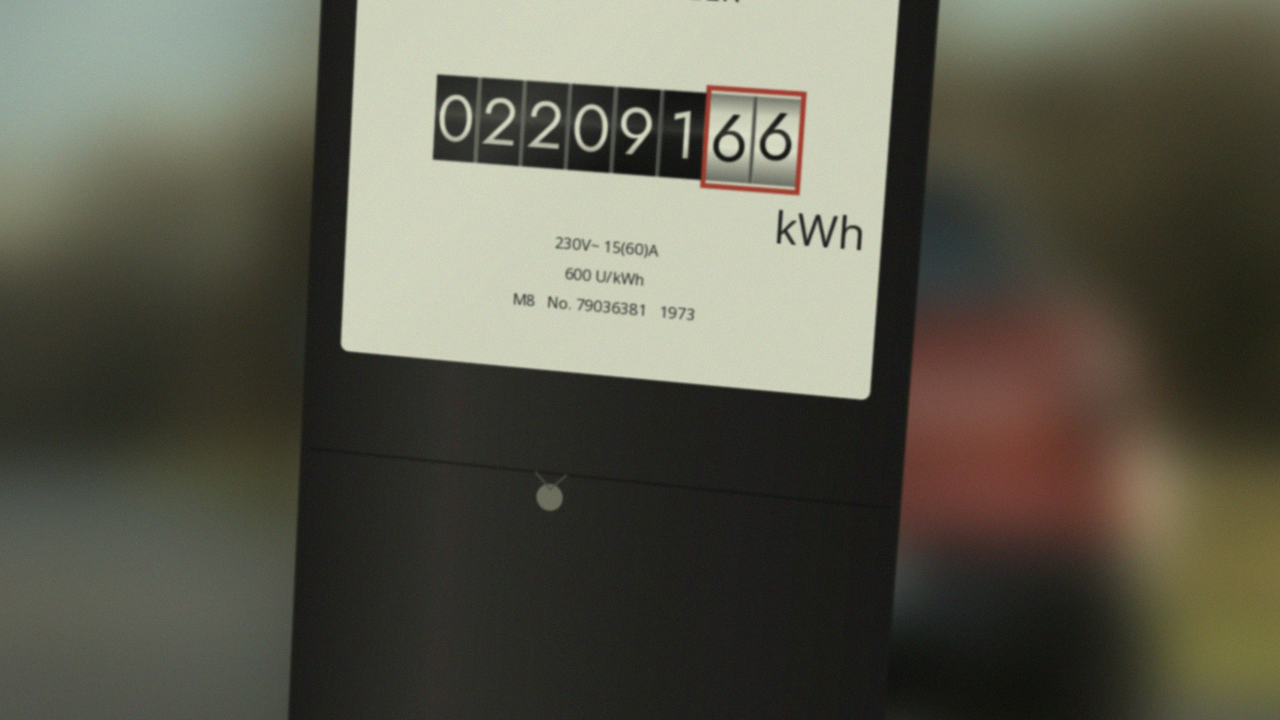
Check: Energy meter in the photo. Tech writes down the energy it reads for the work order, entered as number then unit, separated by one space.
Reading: 22091.66 kWh
